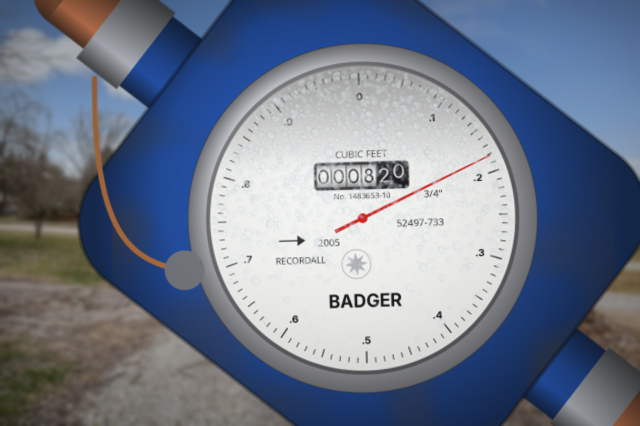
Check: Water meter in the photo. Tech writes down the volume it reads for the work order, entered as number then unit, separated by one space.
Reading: 820.18 ft³
